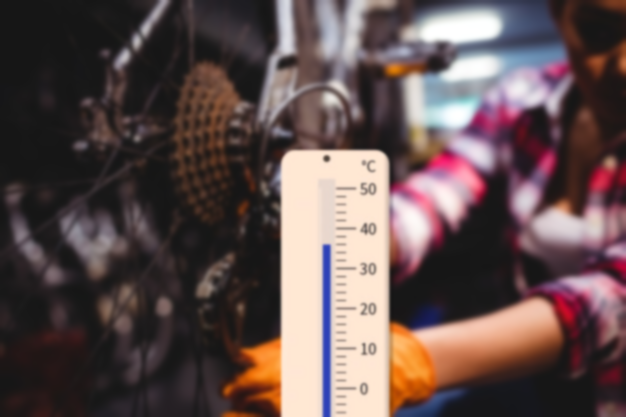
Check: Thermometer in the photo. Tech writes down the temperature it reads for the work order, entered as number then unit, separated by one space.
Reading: 36 °C
